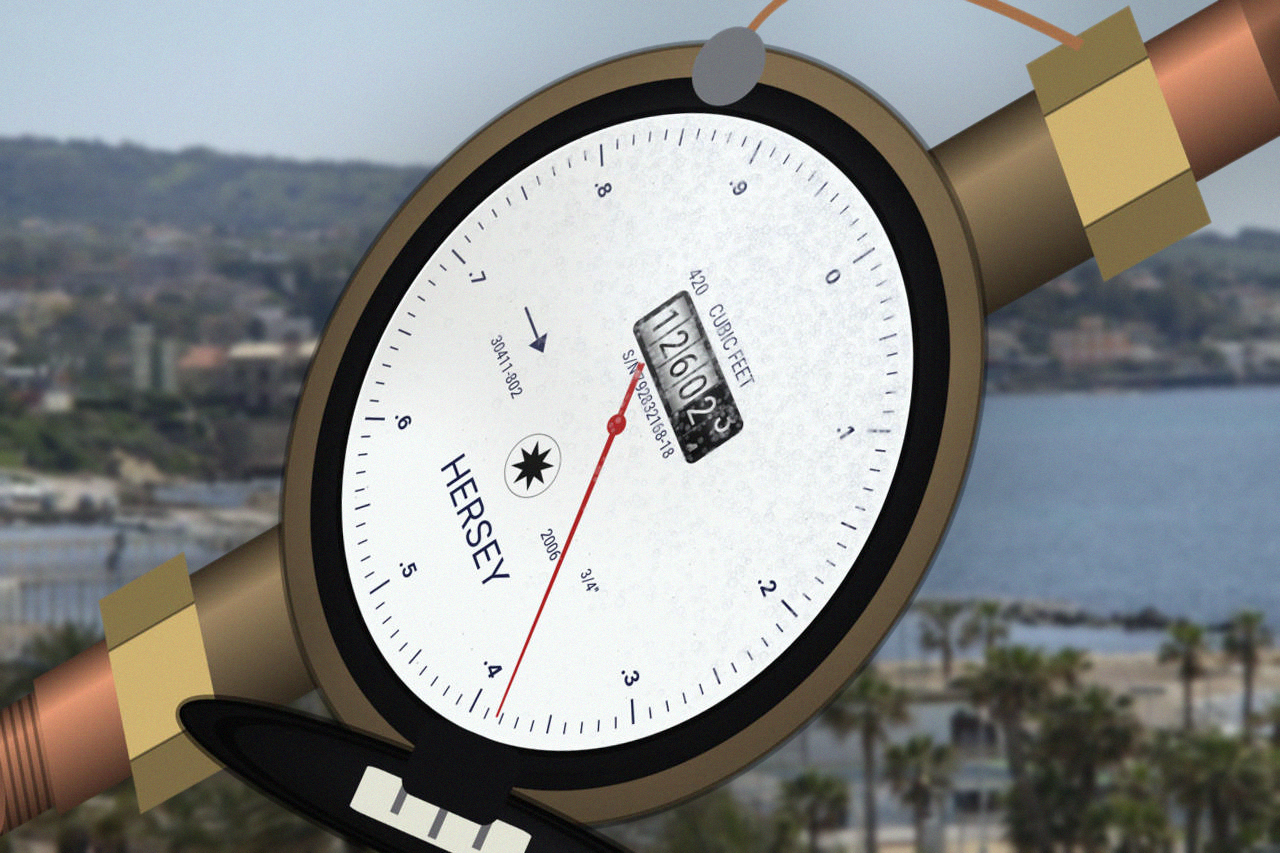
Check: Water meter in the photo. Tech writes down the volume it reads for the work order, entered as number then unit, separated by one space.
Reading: 126023.38 ft³
